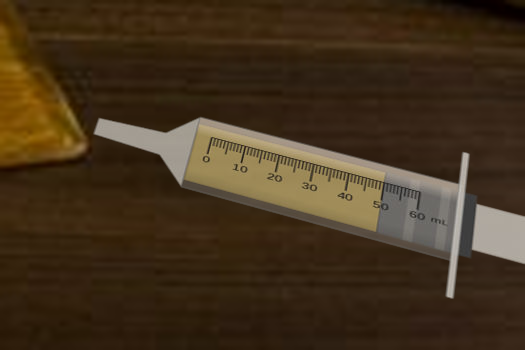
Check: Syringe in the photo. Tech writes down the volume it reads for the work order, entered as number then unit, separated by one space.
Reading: 50 mL
